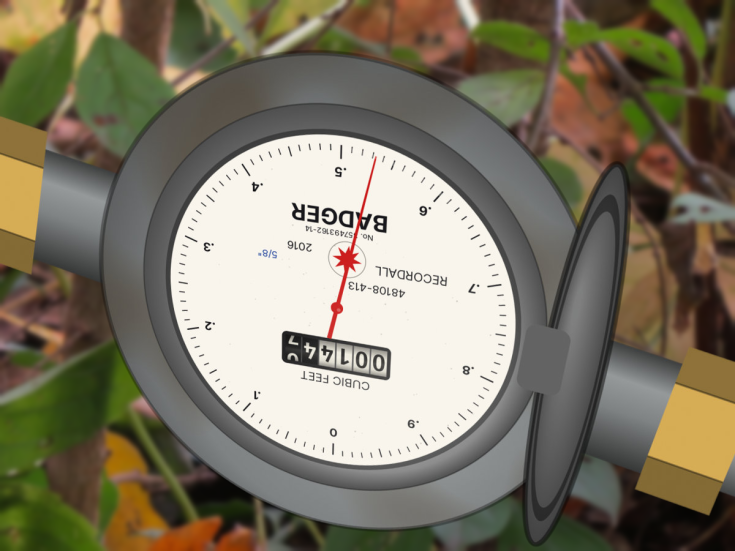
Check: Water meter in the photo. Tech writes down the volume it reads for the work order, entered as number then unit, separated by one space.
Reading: 1446.53 ft³
